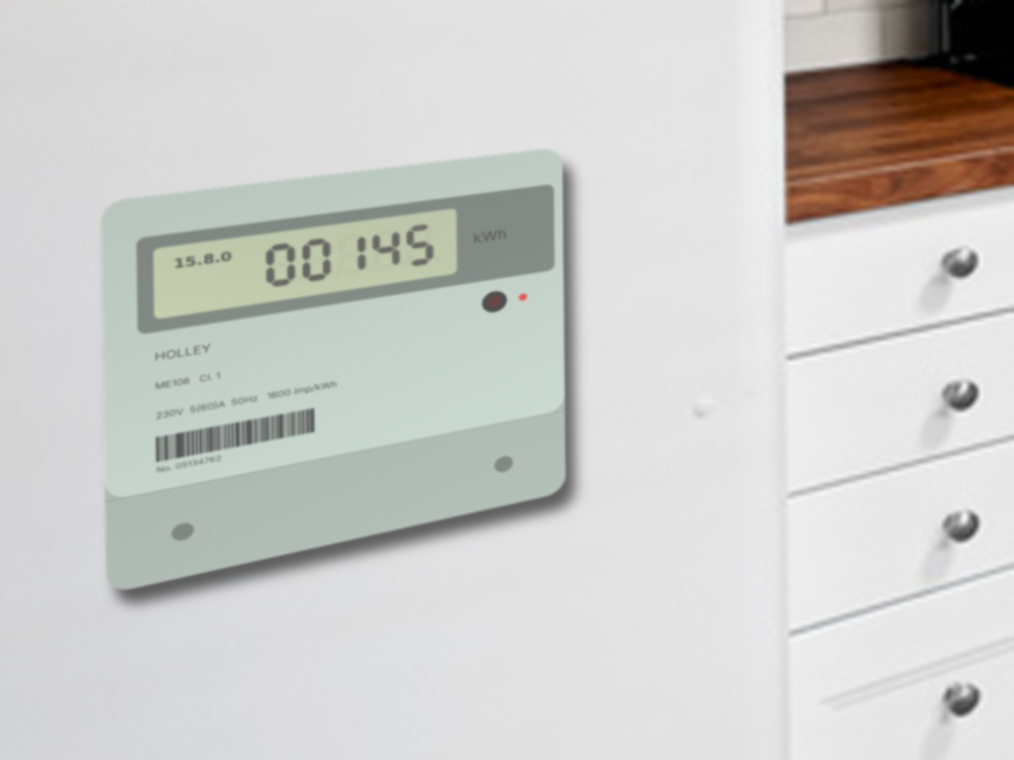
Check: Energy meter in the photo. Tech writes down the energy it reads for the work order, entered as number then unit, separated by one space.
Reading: 145 kWh
